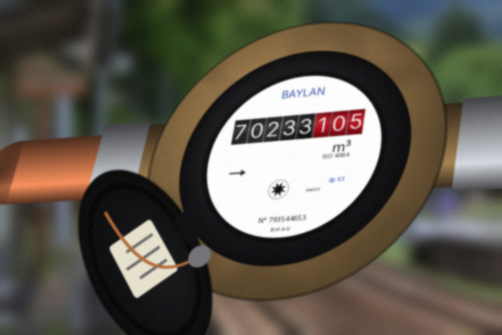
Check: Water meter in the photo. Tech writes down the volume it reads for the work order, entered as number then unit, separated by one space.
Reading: 70233.105 m³
